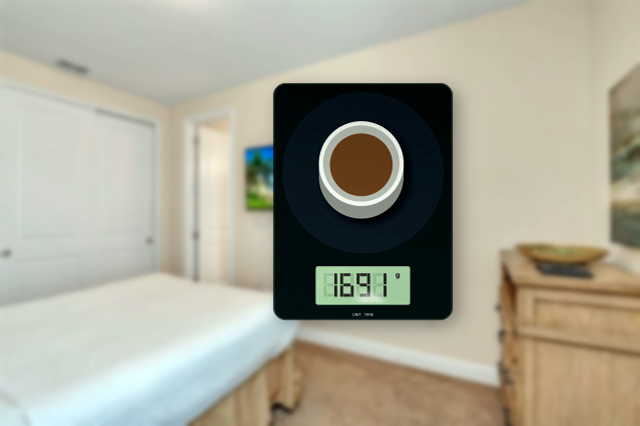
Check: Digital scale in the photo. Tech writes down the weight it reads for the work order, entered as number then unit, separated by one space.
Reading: 1691 g
